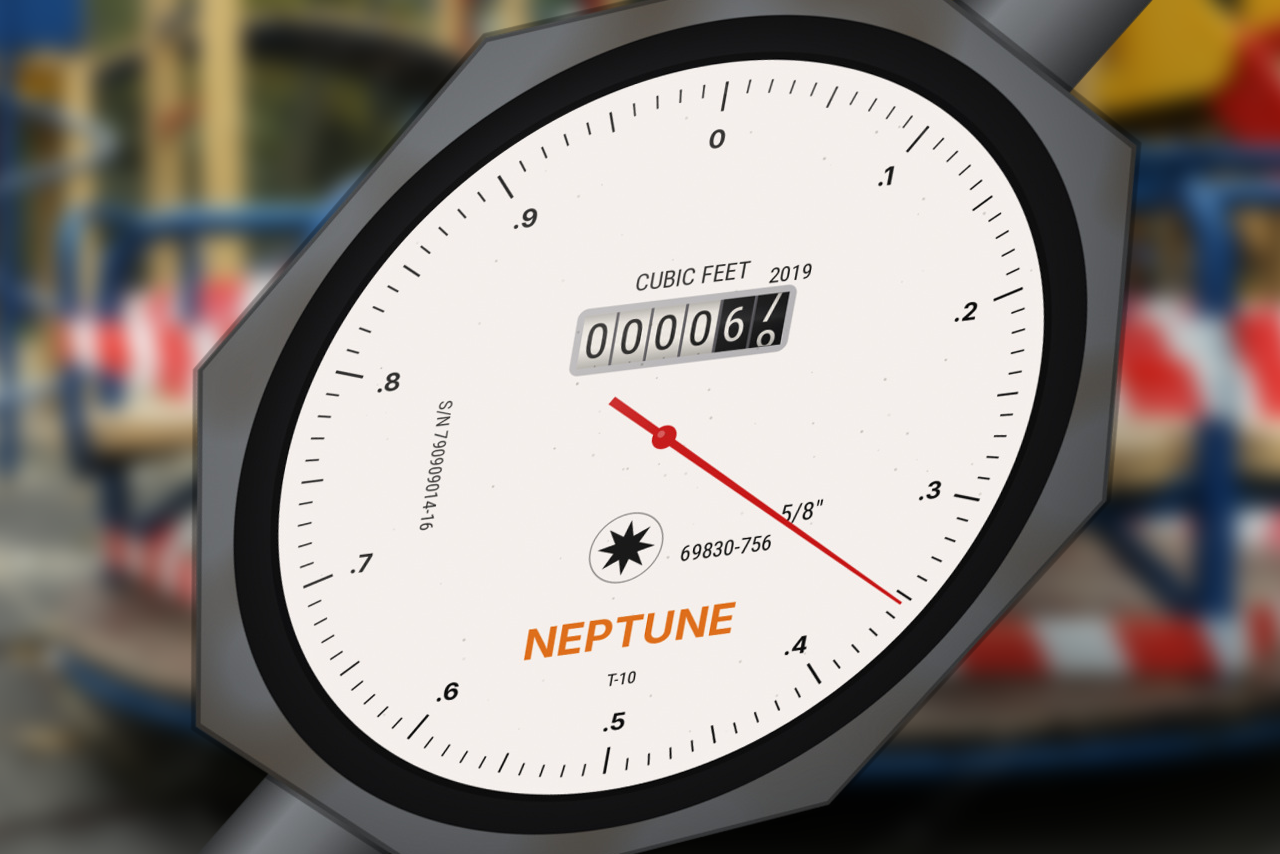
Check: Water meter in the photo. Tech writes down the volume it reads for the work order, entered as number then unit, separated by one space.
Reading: 67.35 ft³
